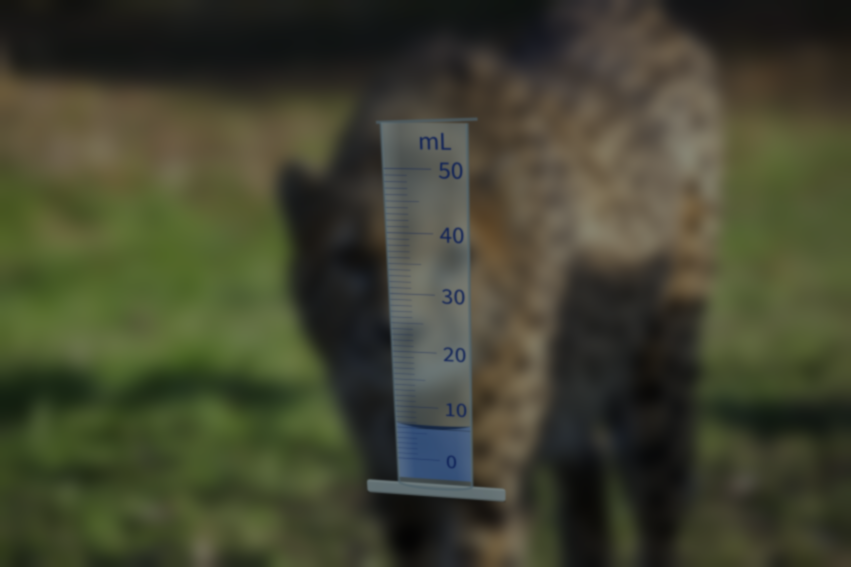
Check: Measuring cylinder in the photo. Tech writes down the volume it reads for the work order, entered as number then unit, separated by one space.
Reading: 6 mL
